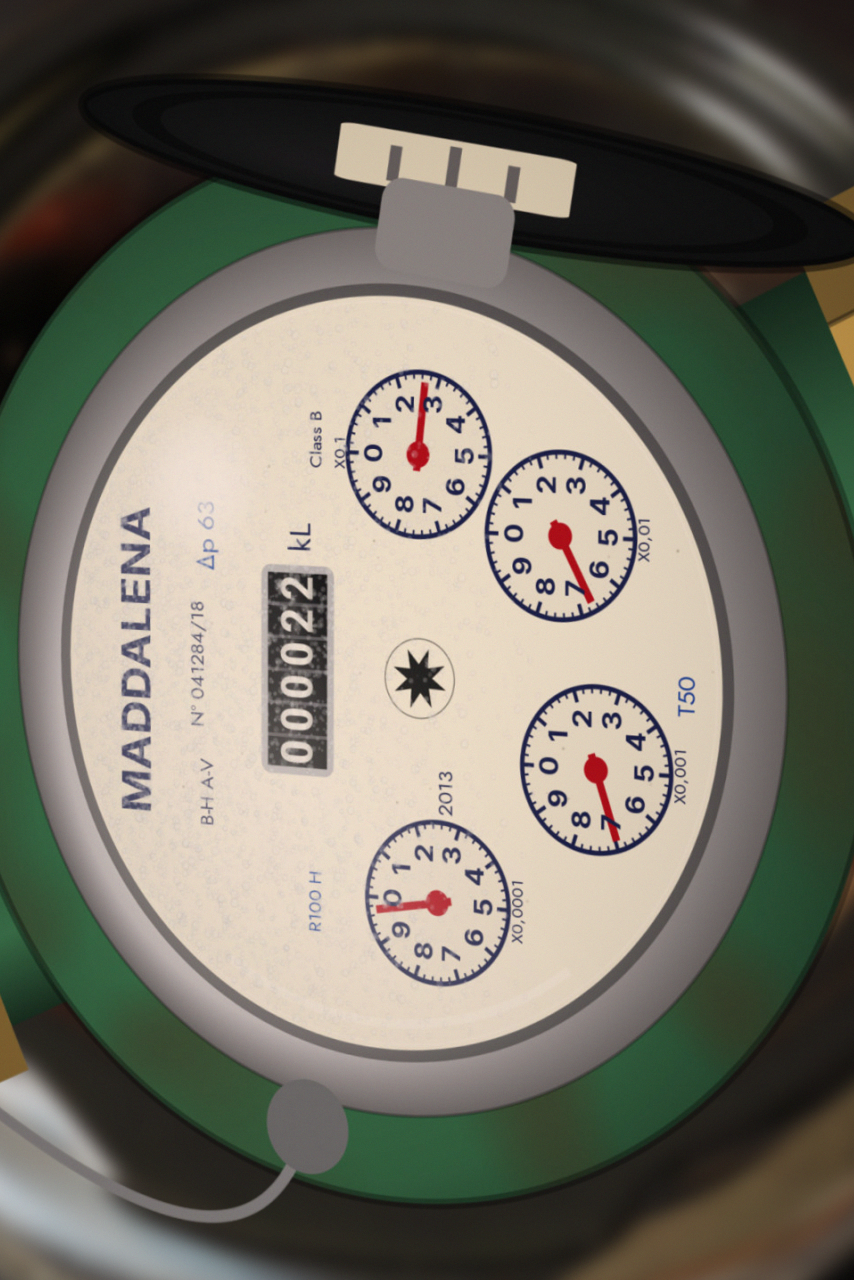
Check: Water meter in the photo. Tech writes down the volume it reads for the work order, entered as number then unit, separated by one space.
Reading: 22.2669 kL
